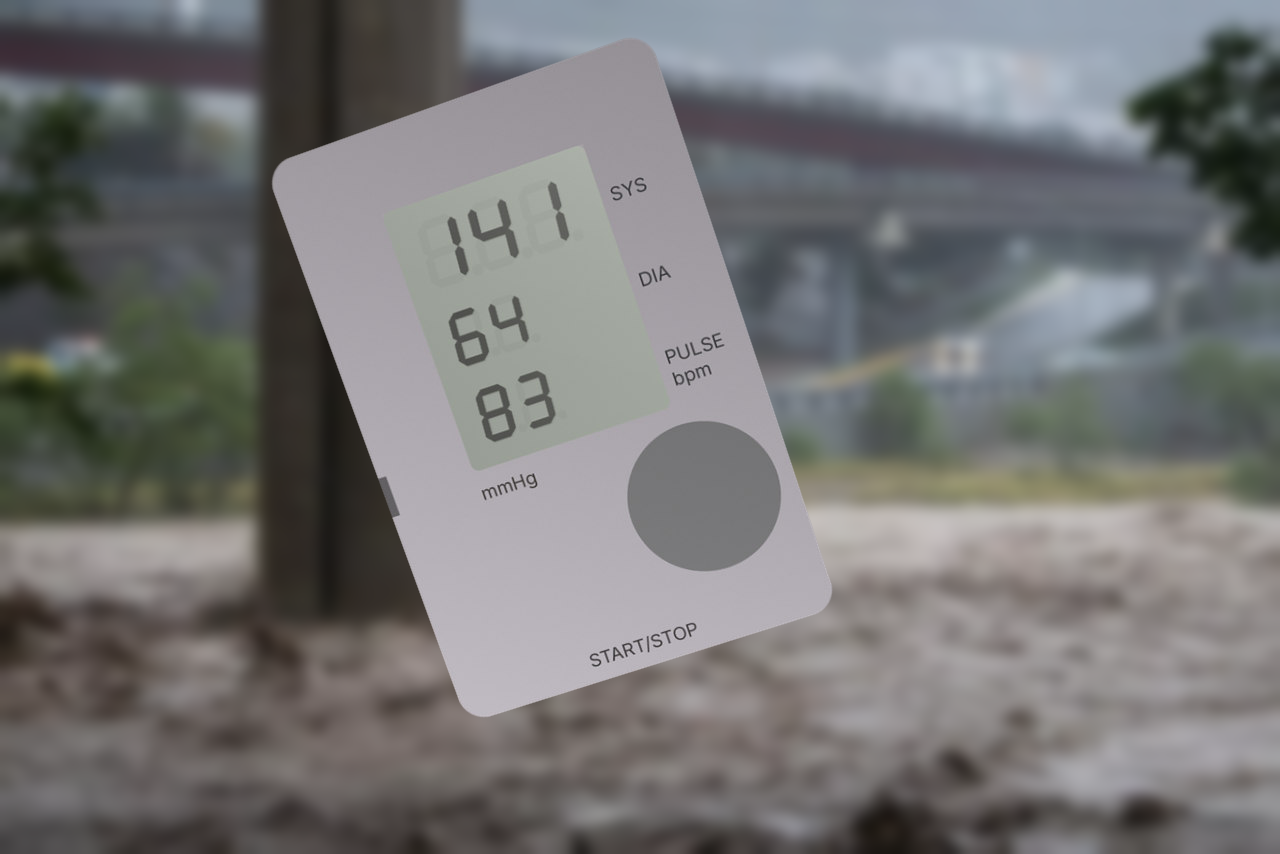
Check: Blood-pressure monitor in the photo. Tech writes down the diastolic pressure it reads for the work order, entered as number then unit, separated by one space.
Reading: 64 mmHg
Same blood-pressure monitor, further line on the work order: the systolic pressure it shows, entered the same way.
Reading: 141 mmHg
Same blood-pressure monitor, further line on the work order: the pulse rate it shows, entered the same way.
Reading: 83 bpm
